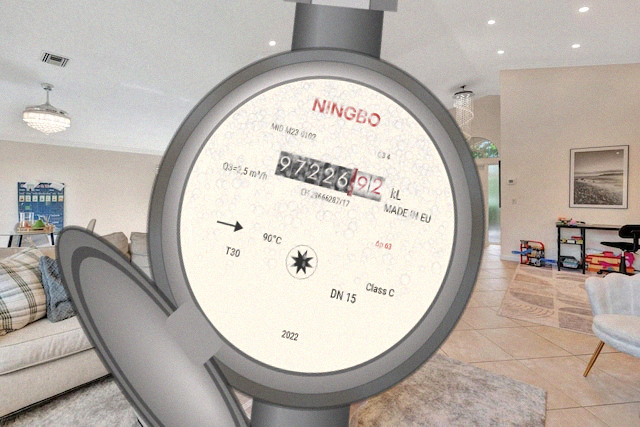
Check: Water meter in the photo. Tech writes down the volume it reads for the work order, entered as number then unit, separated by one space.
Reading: 97226.92 kL
